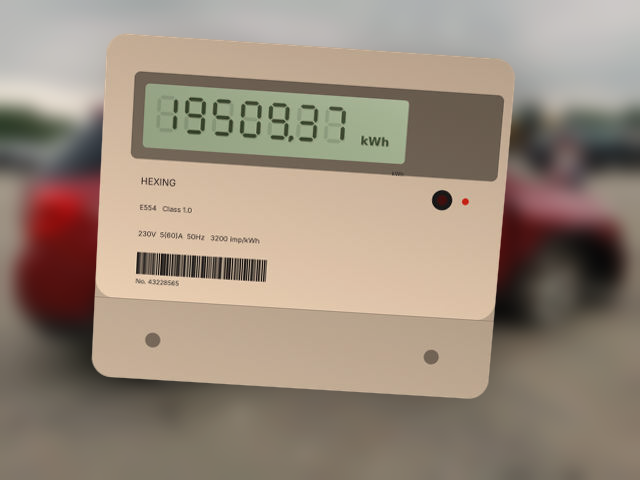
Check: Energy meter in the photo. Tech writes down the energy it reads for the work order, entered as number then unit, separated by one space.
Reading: 19509.37 kWh
